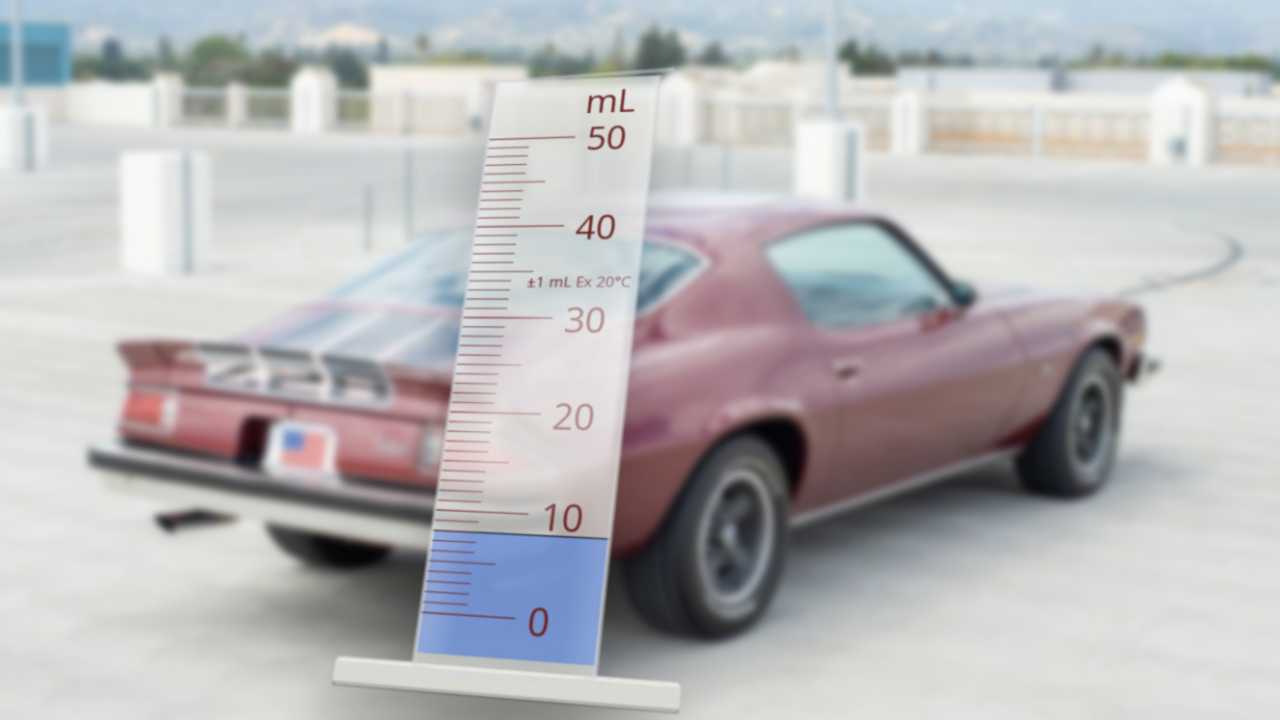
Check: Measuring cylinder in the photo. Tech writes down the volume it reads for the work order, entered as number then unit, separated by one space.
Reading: 8 mL
